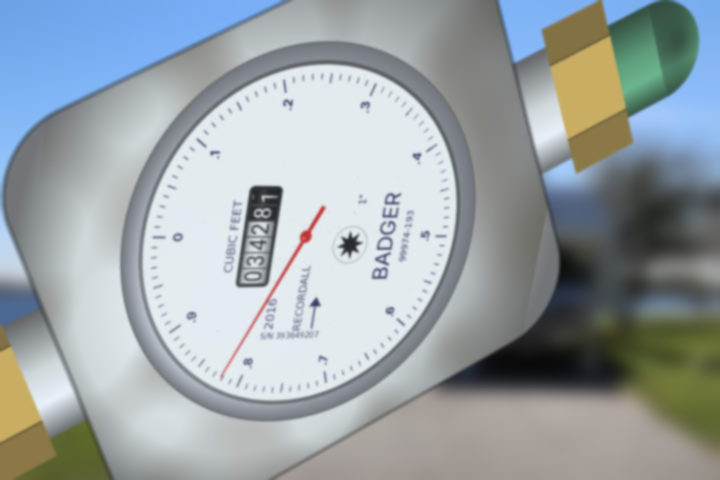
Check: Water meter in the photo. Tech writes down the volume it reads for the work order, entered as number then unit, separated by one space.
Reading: 34280.82 ft³
